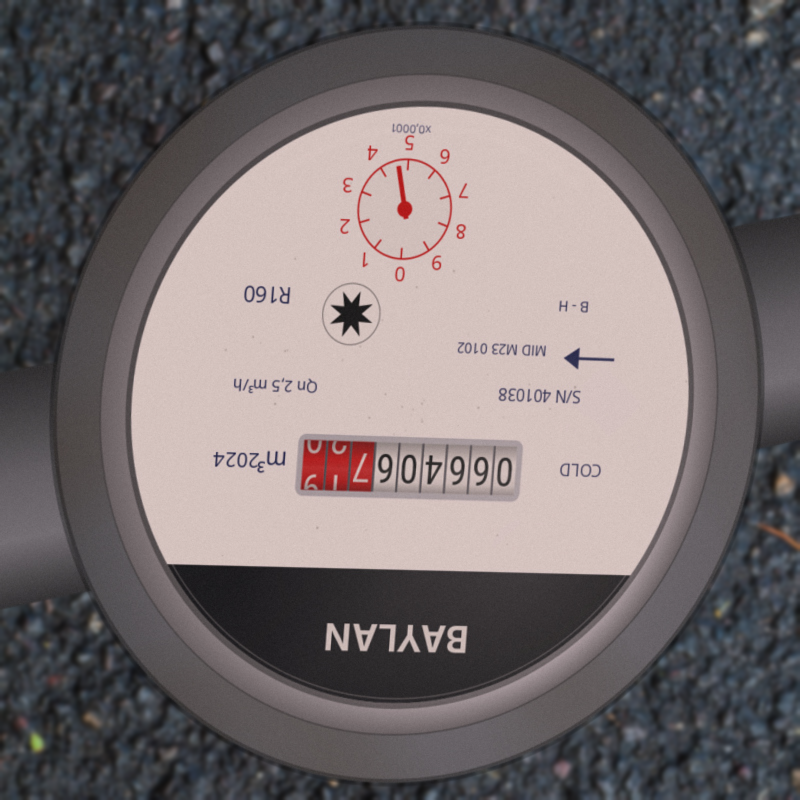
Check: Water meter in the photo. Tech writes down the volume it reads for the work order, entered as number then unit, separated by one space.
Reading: 66406.7194 m³
